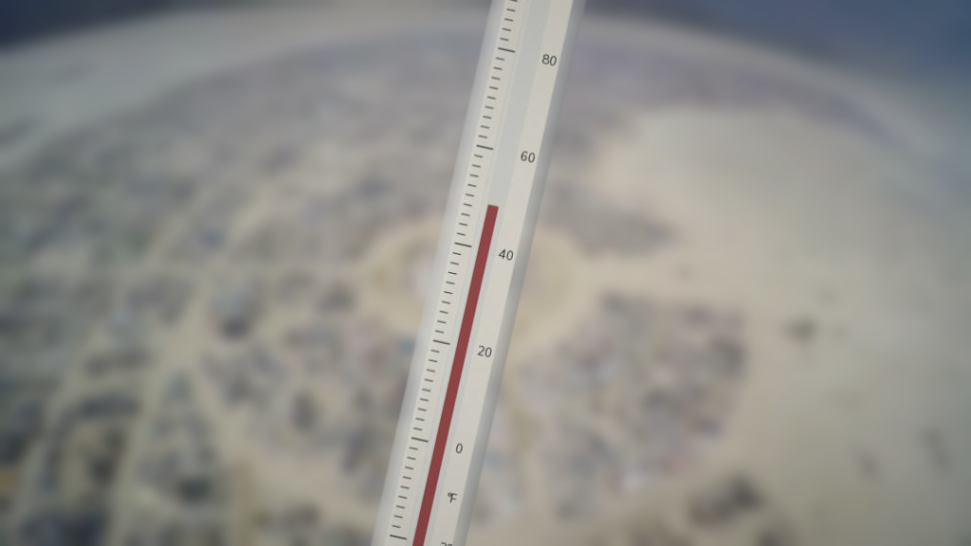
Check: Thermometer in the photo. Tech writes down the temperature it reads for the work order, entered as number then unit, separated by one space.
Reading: 49 °F
